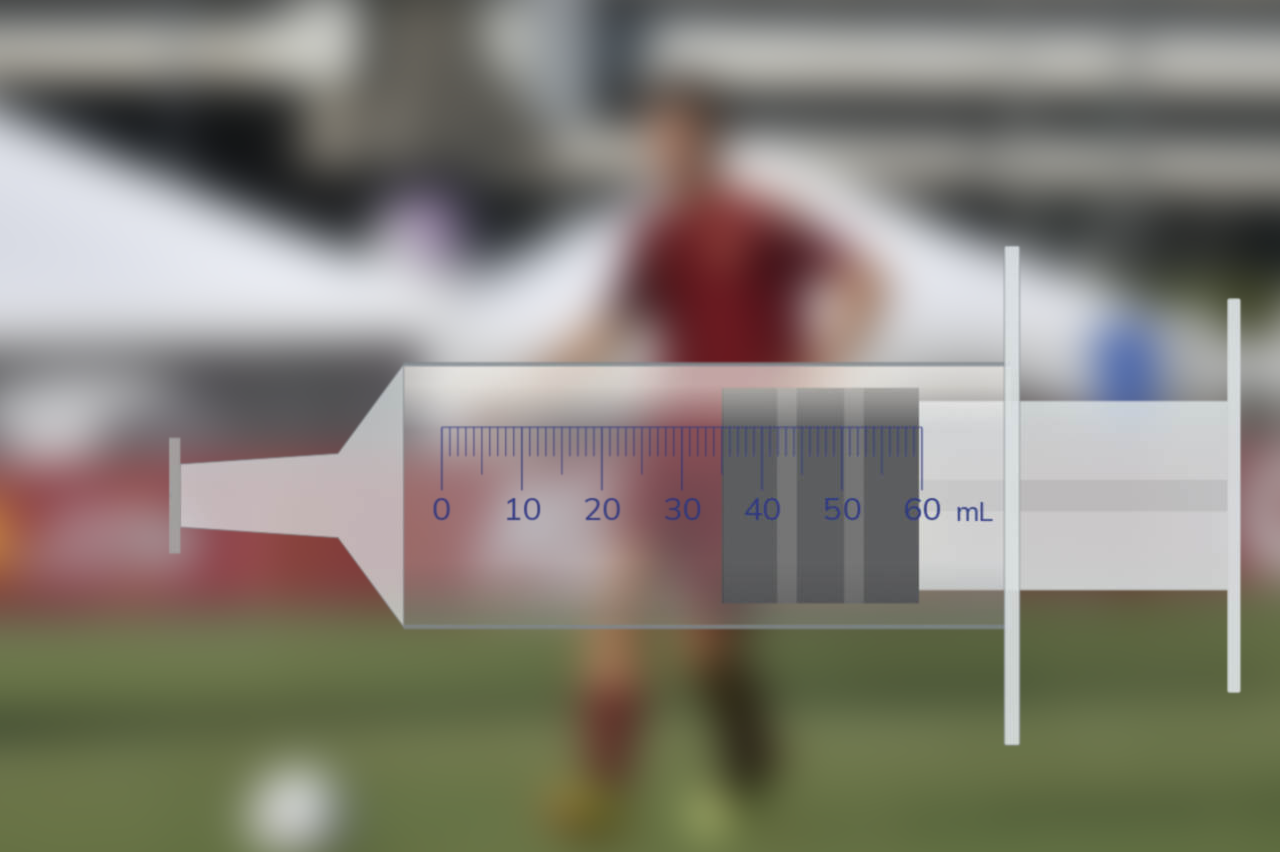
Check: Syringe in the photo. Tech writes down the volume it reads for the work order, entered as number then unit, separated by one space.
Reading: 35 mL
